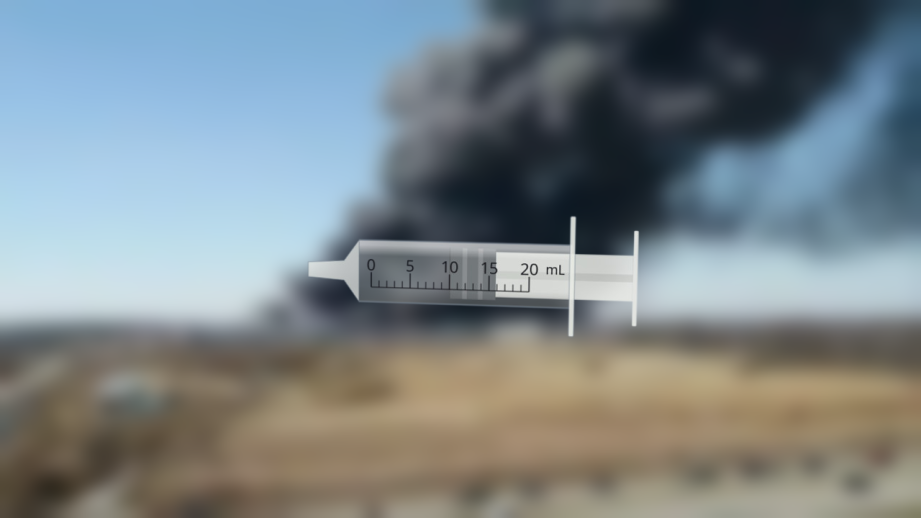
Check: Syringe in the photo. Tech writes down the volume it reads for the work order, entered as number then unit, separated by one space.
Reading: 10 mL
